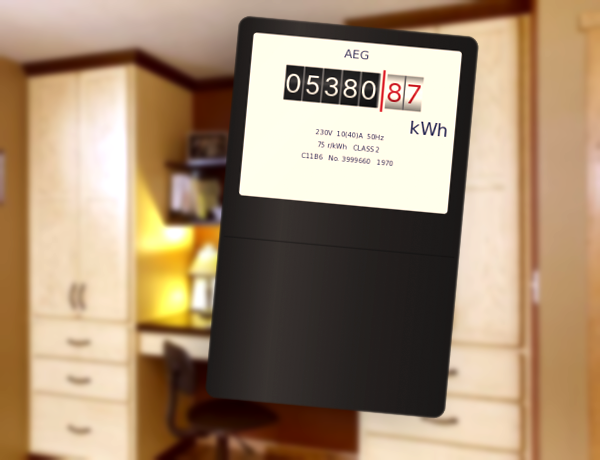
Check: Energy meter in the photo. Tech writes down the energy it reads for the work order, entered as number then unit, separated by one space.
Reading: 5380.87 kWh
